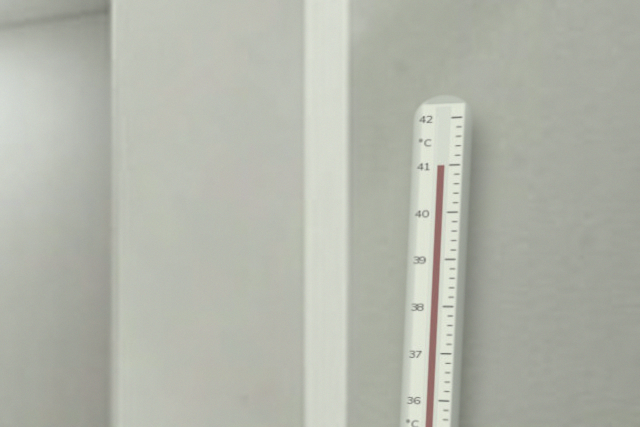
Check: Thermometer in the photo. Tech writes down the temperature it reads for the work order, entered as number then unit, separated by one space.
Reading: 41 °C
